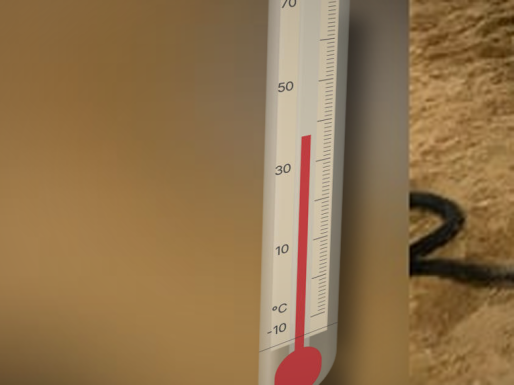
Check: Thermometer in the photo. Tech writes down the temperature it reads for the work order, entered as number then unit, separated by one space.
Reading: 37 °C
